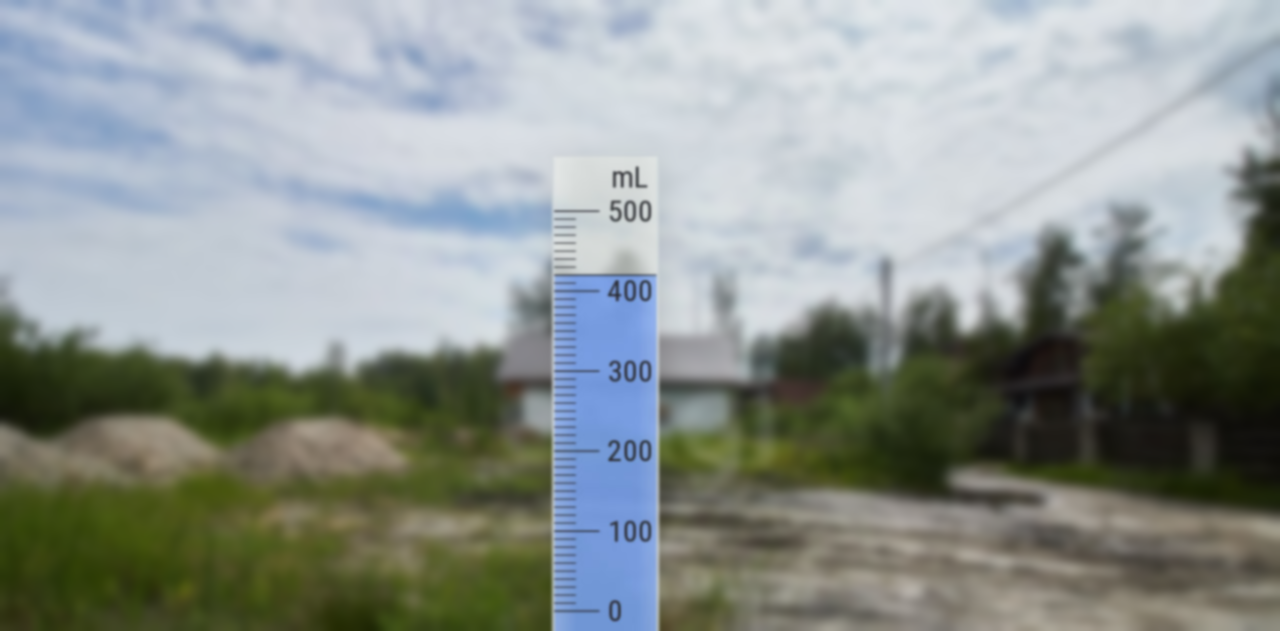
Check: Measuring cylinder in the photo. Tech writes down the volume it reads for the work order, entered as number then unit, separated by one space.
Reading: 420 mL
